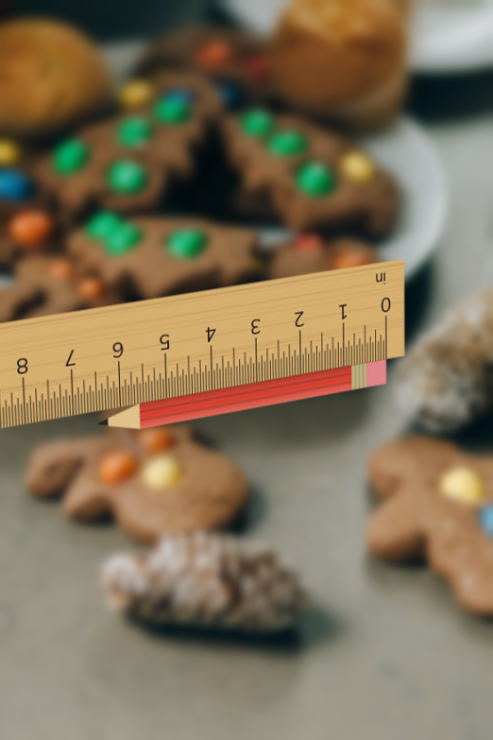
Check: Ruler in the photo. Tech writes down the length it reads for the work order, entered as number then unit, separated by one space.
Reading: 6.5 in
